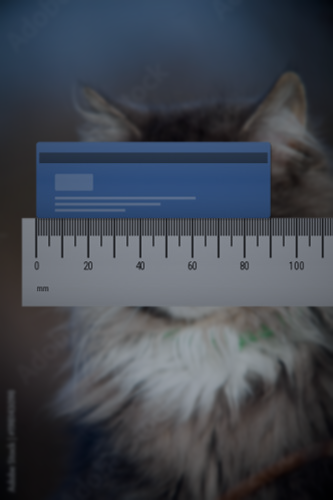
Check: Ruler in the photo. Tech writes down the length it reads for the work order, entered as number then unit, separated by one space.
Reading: 90 mm
